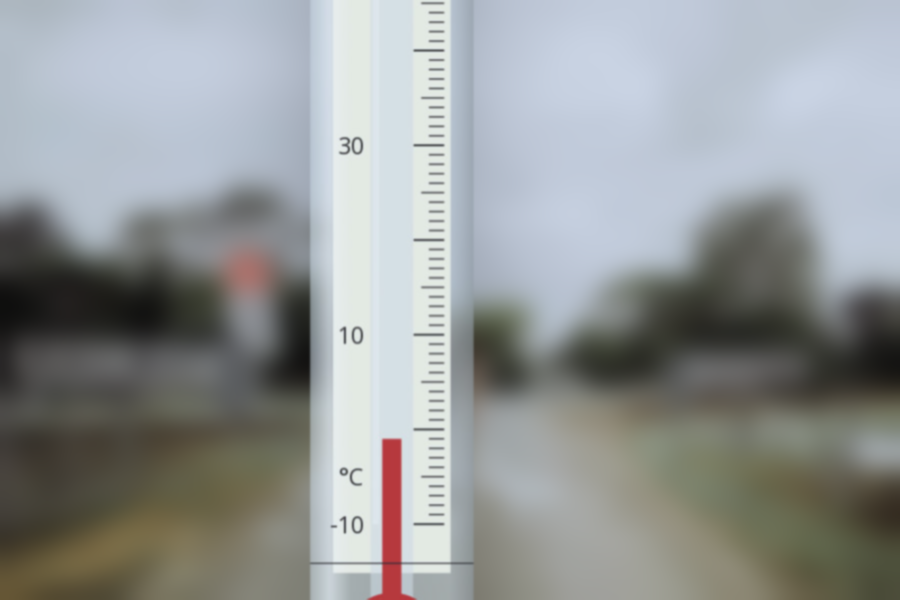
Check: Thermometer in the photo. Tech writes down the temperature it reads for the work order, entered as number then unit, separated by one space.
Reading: -1 °C
